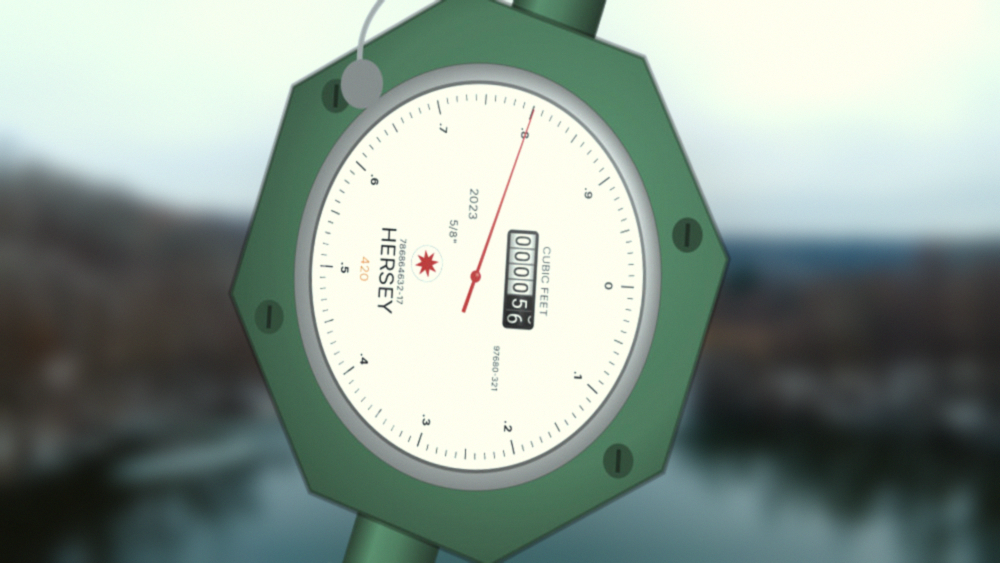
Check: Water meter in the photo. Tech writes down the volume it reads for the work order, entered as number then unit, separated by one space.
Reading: 55.80 ft³
